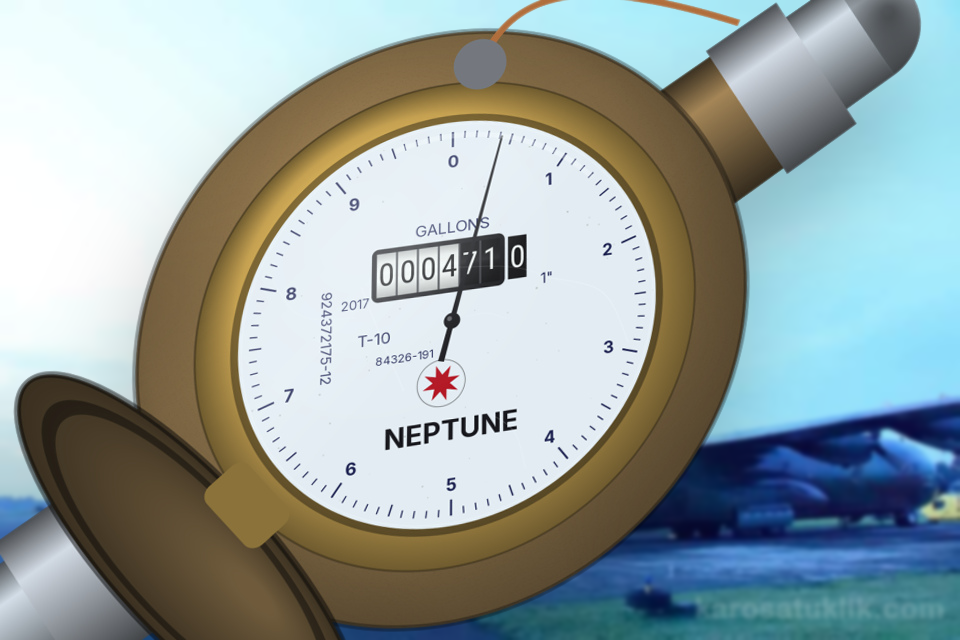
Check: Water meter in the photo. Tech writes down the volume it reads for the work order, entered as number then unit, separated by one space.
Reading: 4710.4 gal
